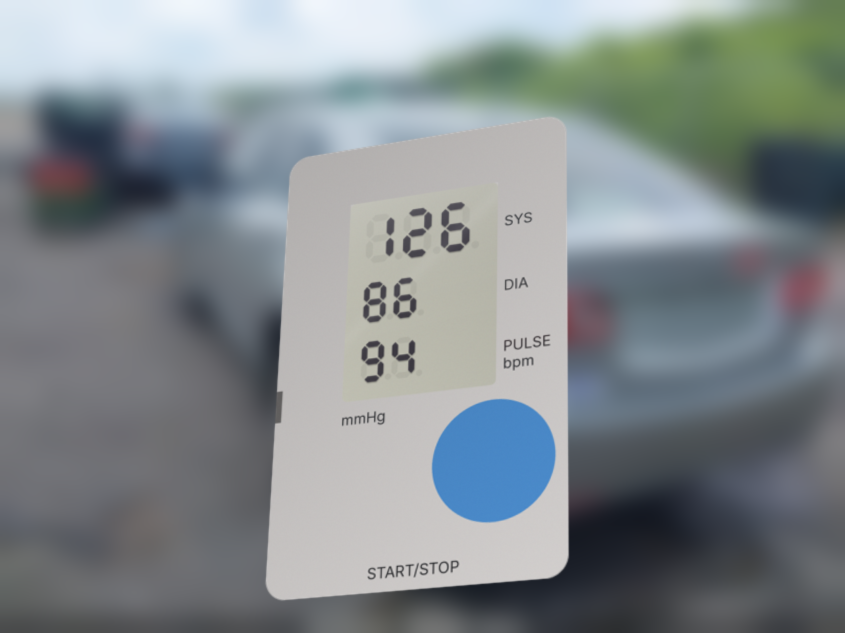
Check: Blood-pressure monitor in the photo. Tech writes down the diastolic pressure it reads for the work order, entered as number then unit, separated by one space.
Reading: 86 mmHg
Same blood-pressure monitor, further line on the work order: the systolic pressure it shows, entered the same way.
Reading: 126 mmHg
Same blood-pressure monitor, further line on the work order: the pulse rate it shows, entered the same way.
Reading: 94 bpm
